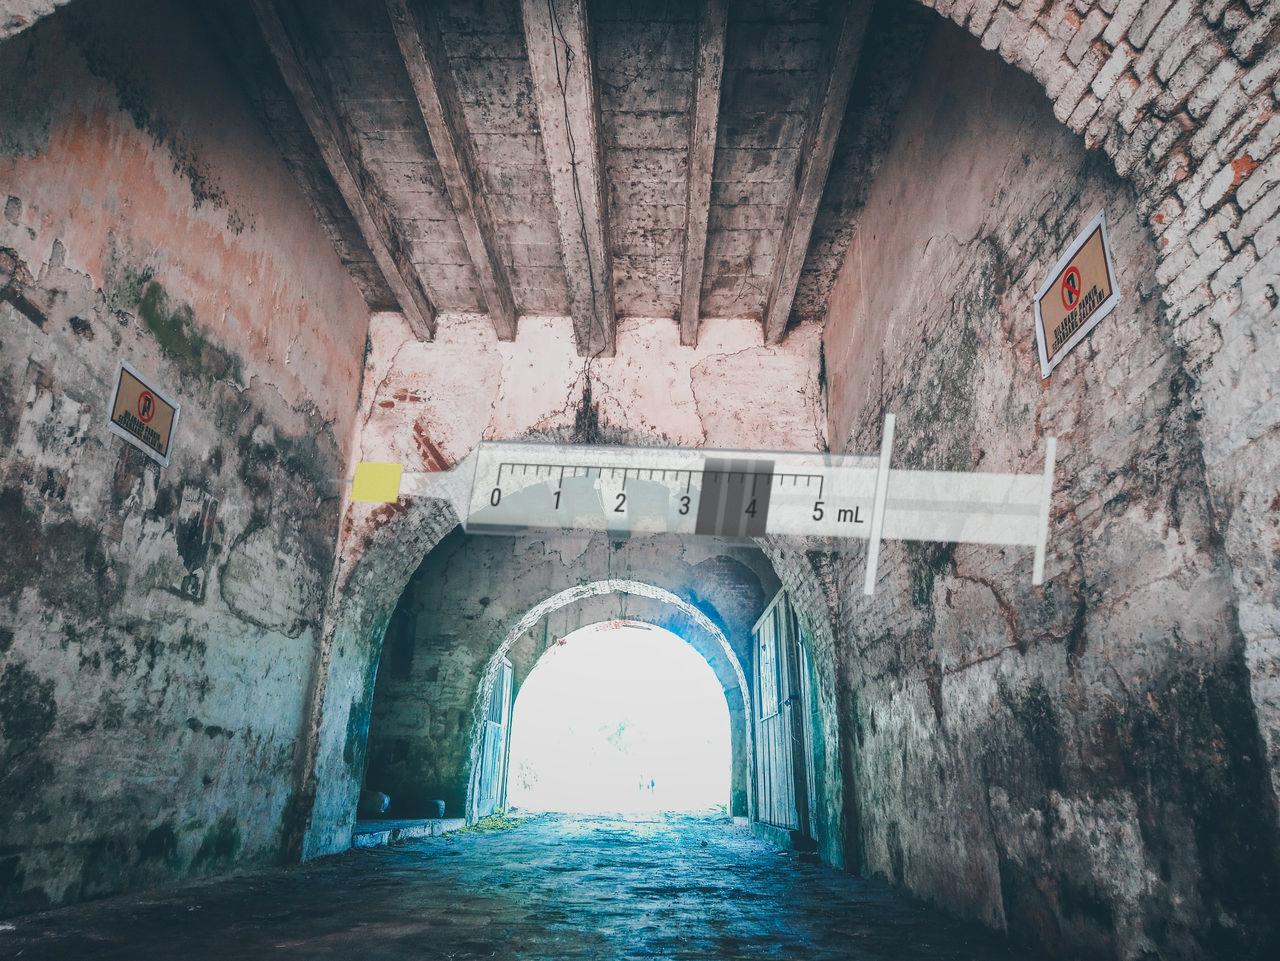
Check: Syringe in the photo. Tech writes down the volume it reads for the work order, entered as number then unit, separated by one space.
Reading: 3.2 mL
